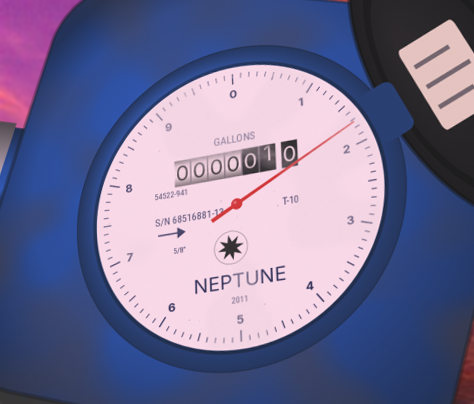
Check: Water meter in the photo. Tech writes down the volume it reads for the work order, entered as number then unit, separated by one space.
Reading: 11.7 gal
